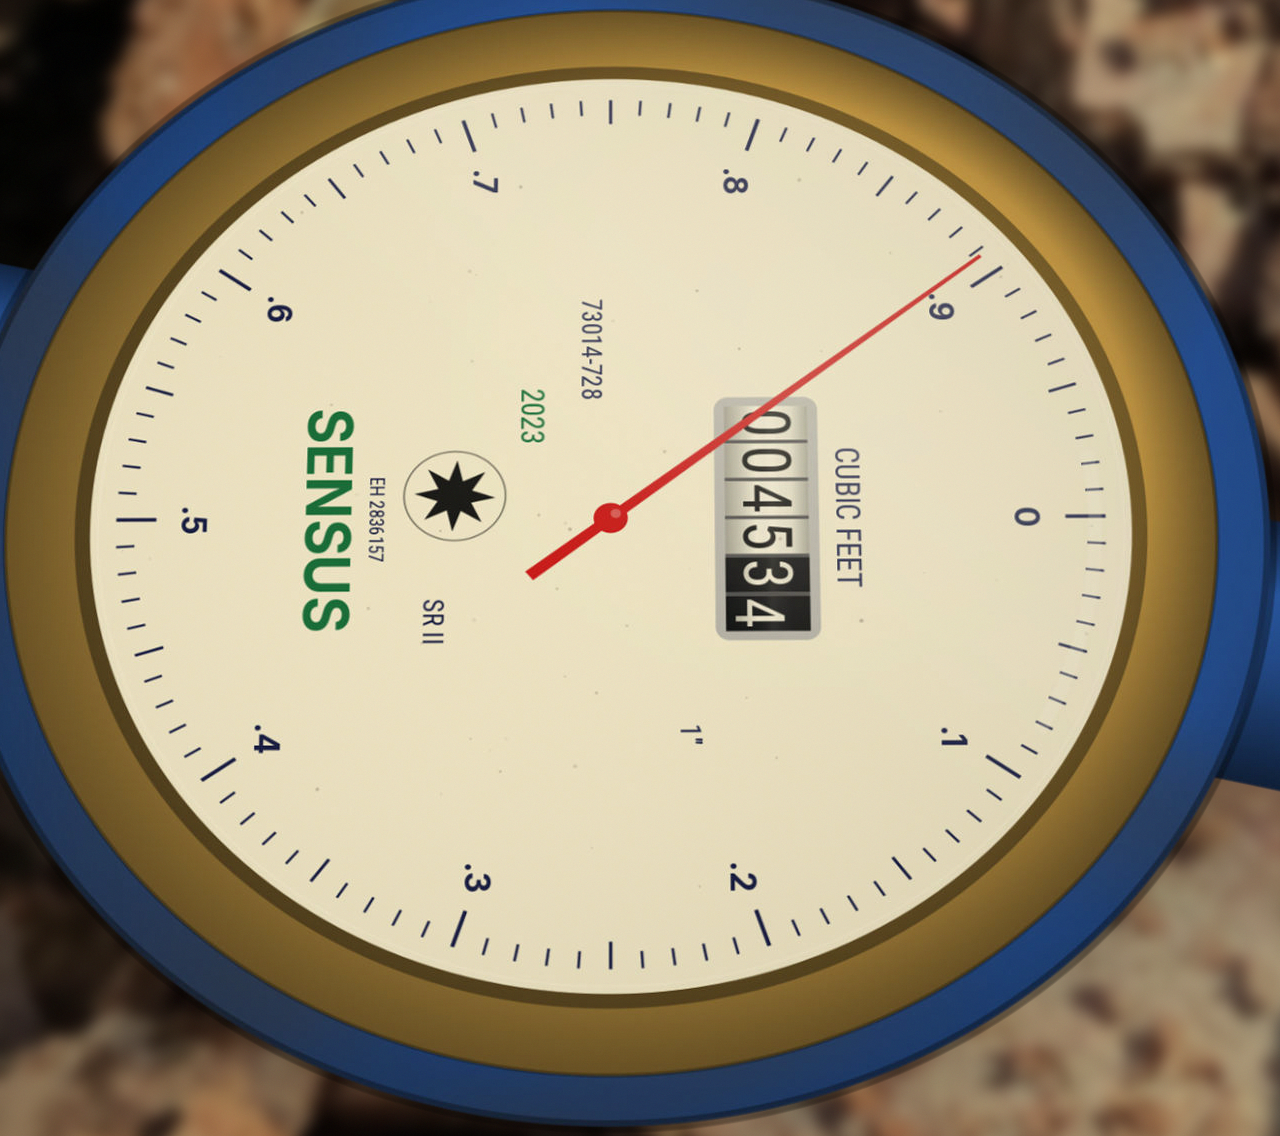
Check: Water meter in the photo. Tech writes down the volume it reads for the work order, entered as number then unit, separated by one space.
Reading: 4533.89 ft³
